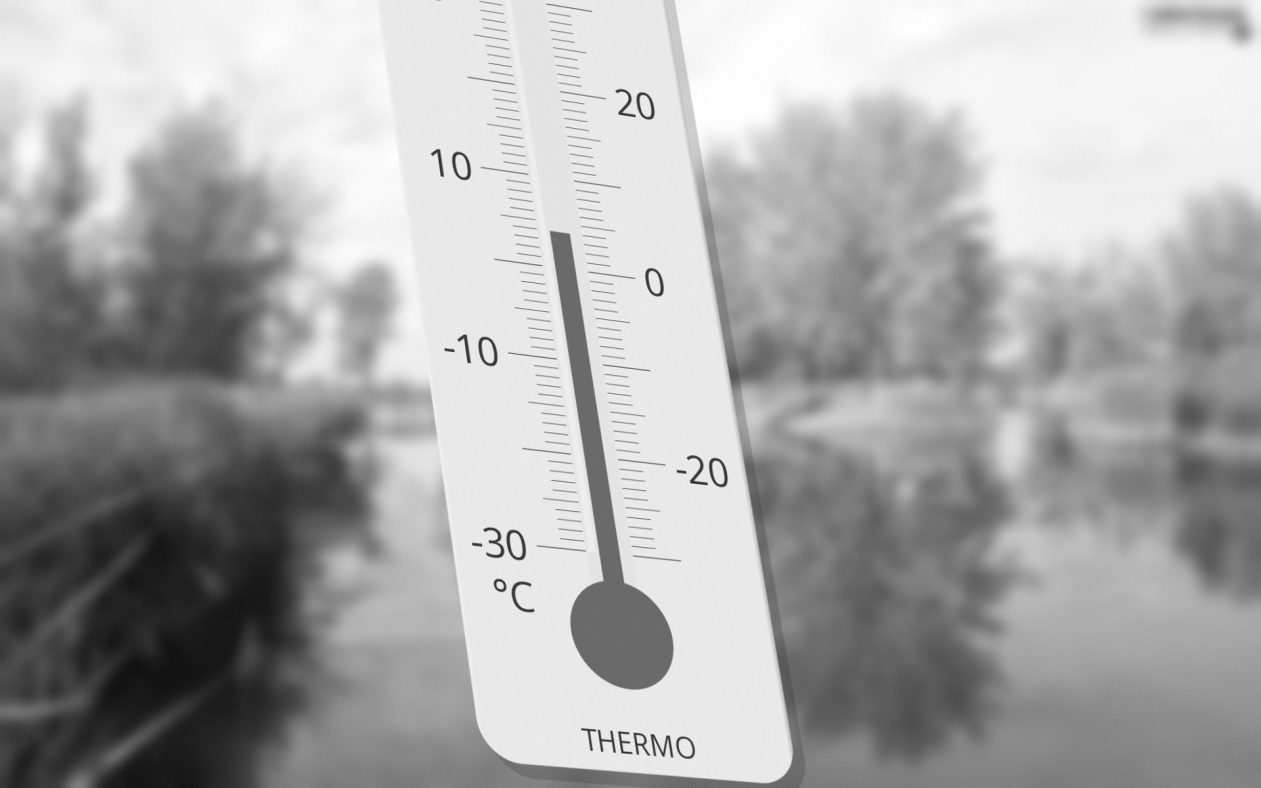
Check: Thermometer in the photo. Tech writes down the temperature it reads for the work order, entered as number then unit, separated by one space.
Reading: 4 °C
